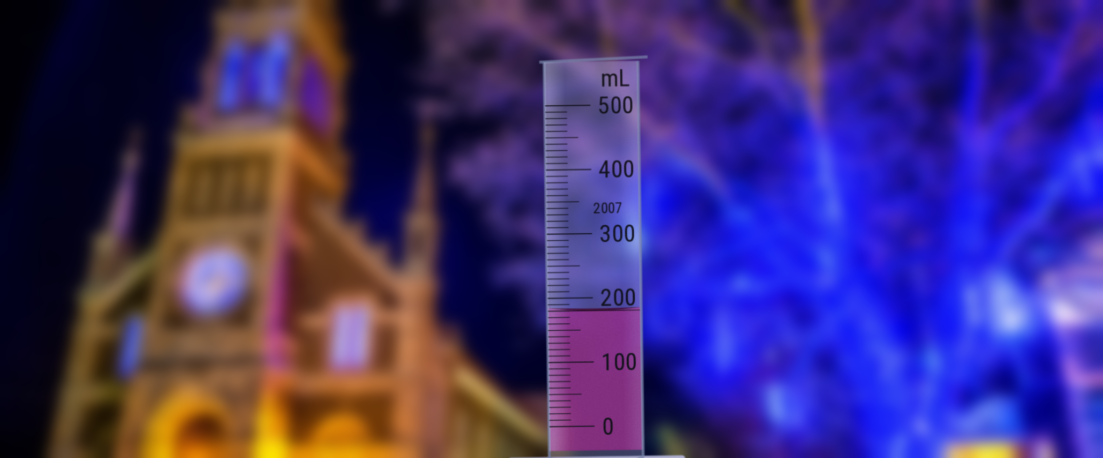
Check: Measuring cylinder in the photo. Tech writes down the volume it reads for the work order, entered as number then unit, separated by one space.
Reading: 180 mL
